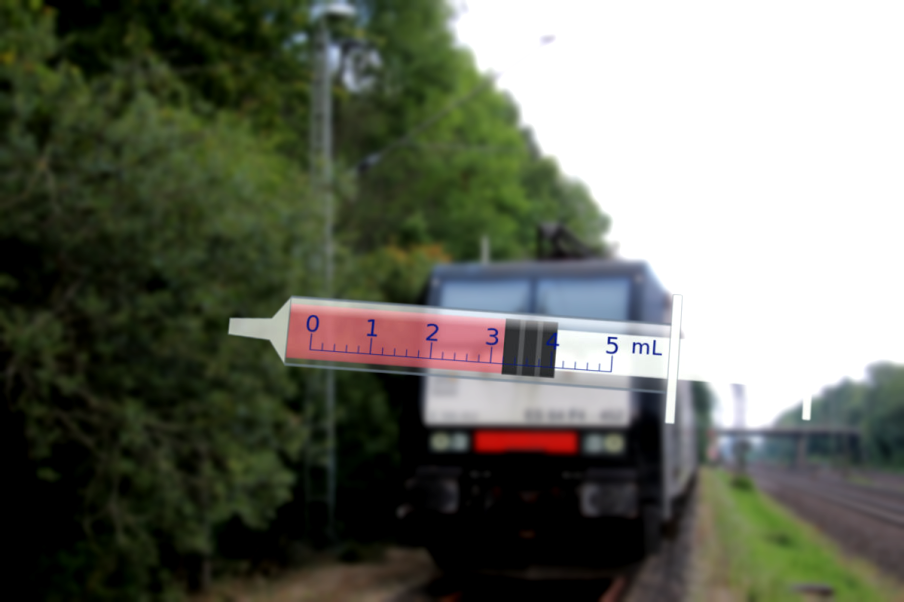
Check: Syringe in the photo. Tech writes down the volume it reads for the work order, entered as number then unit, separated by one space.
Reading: 3.2 mL
